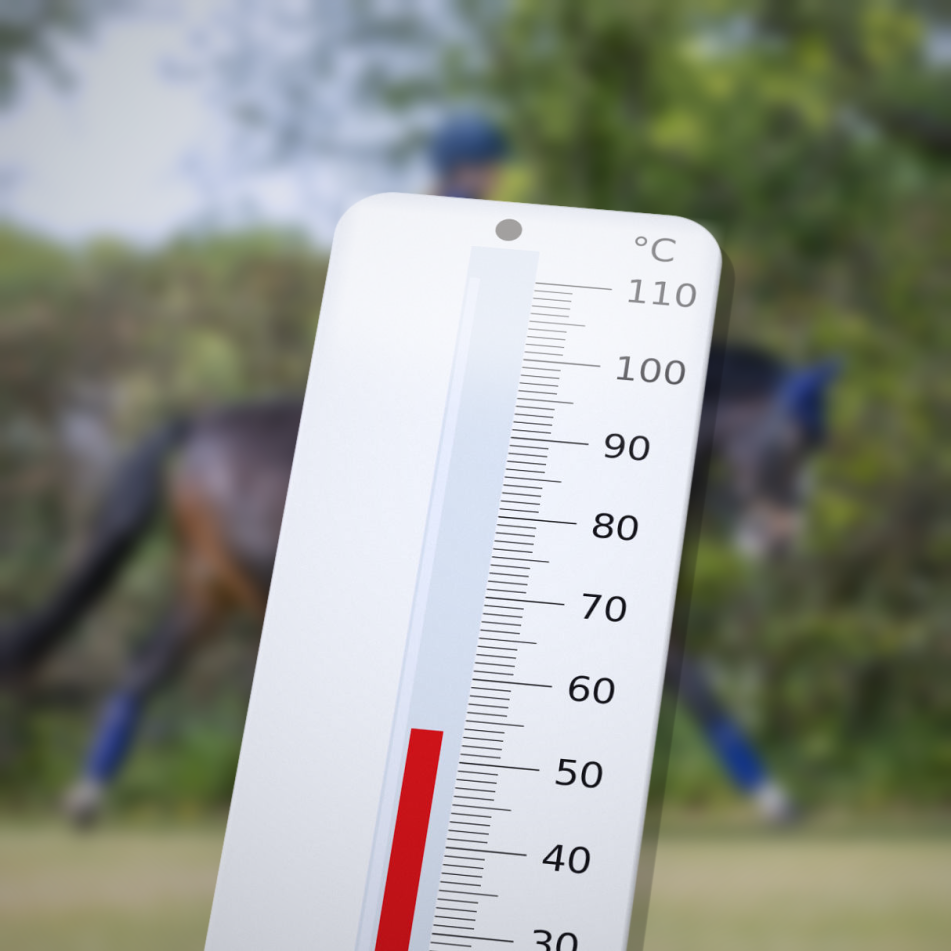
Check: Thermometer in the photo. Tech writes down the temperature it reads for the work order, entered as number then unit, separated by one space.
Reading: 53.5 °C
